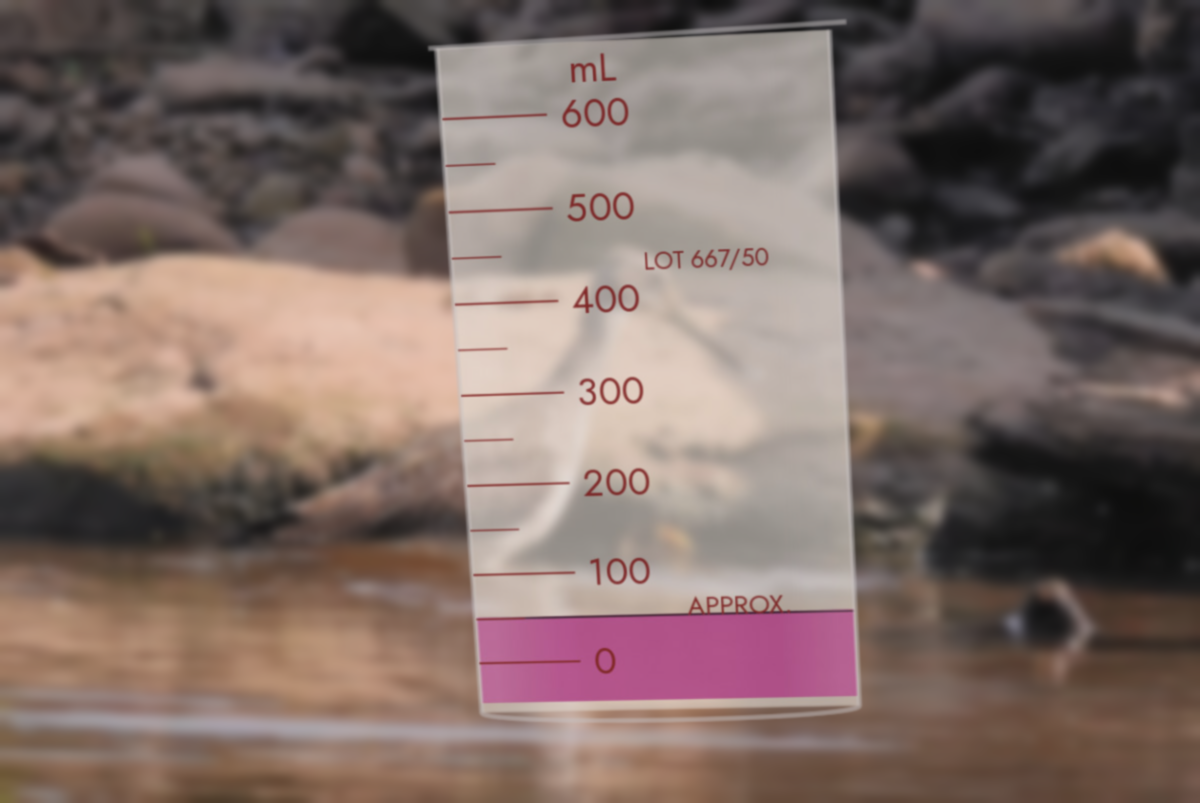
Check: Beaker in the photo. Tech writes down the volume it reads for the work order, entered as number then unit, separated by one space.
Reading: 50 mL
